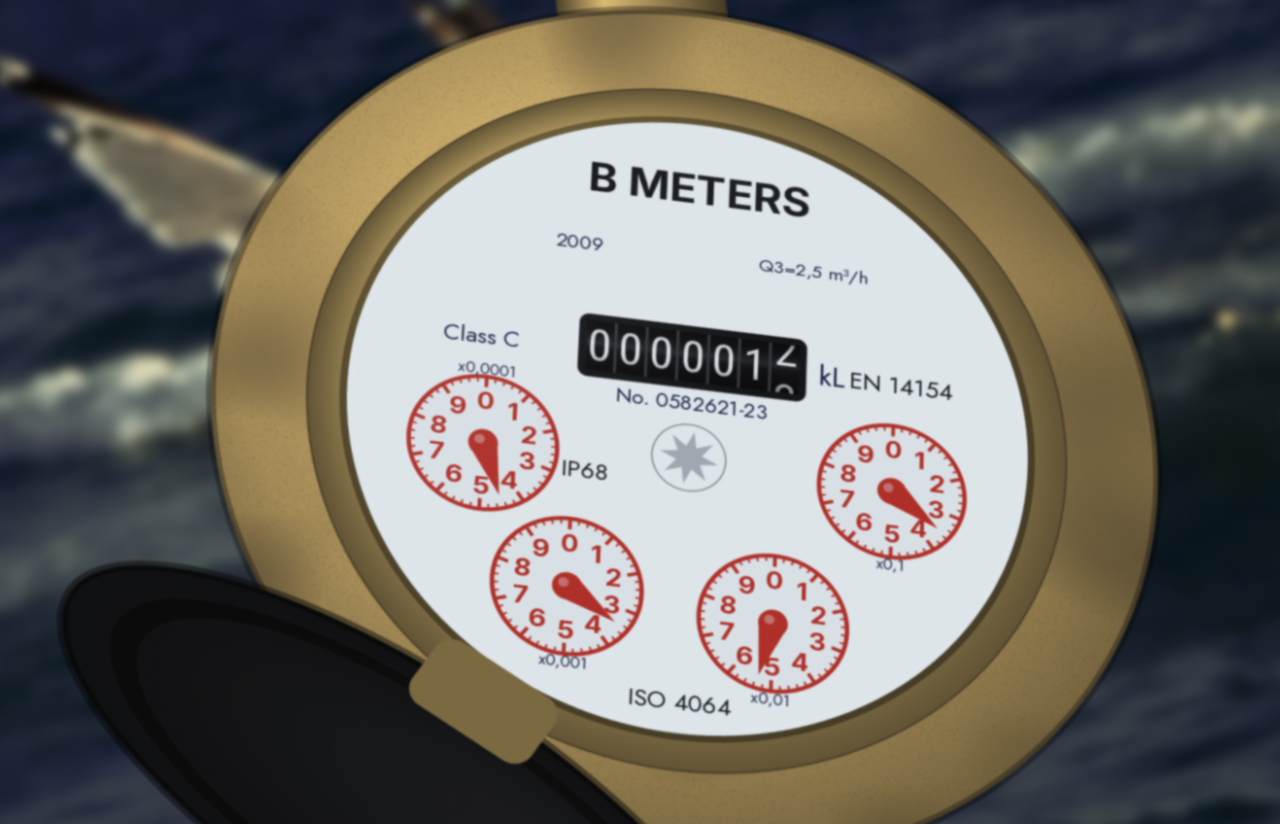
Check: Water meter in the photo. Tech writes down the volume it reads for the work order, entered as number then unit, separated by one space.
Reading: 12.3534 kL
